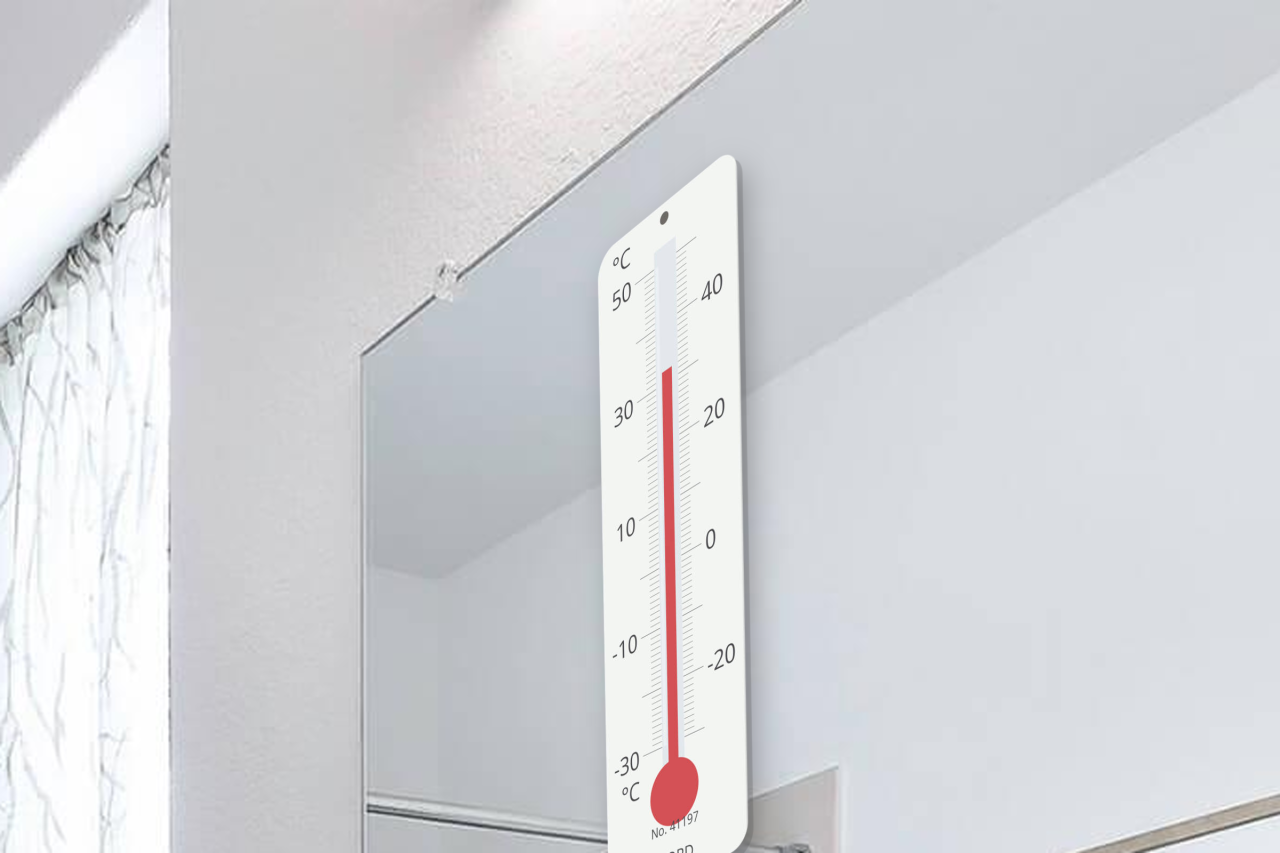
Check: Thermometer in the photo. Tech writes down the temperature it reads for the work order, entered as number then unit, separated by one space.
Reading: 32 °C
